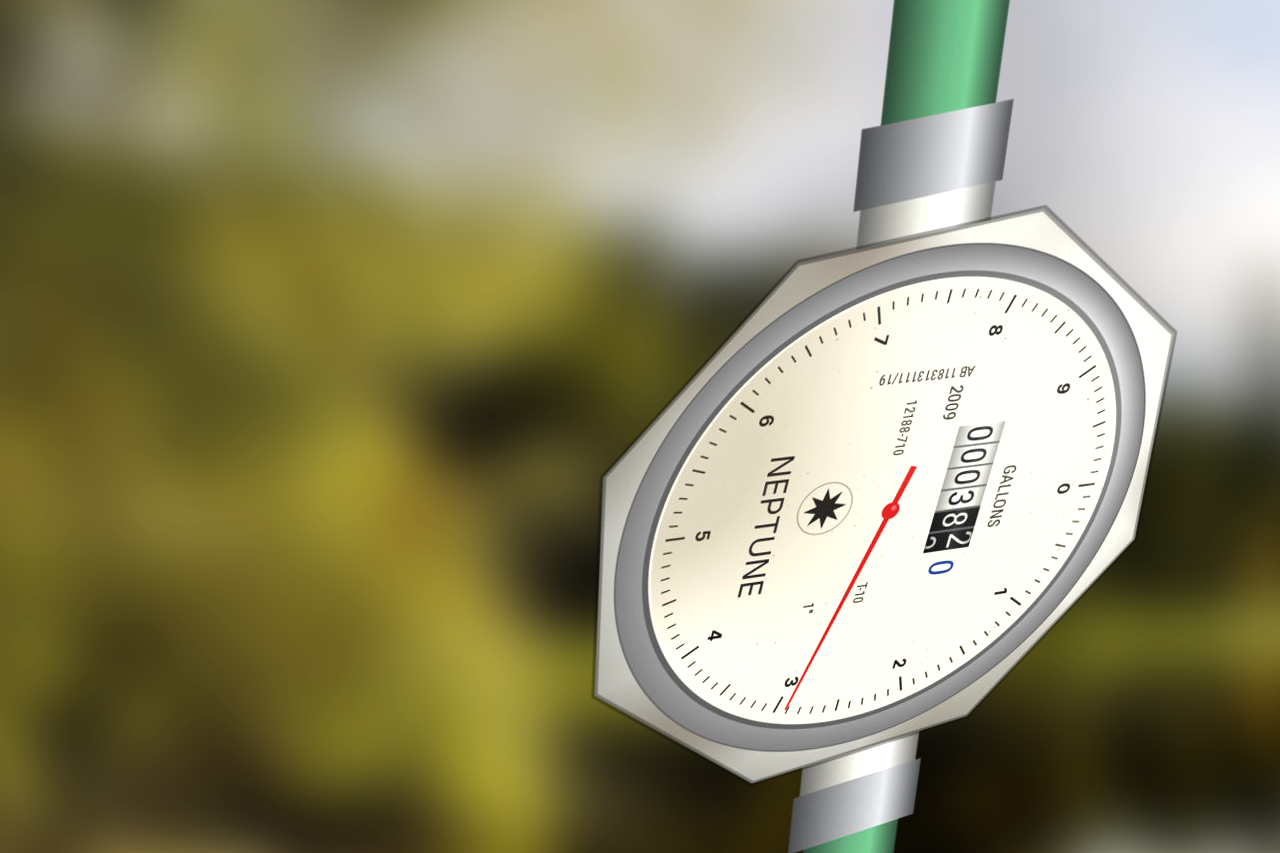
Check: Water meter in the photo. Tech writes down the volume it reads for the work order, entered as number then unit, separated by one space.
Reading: 3822.9 gal
